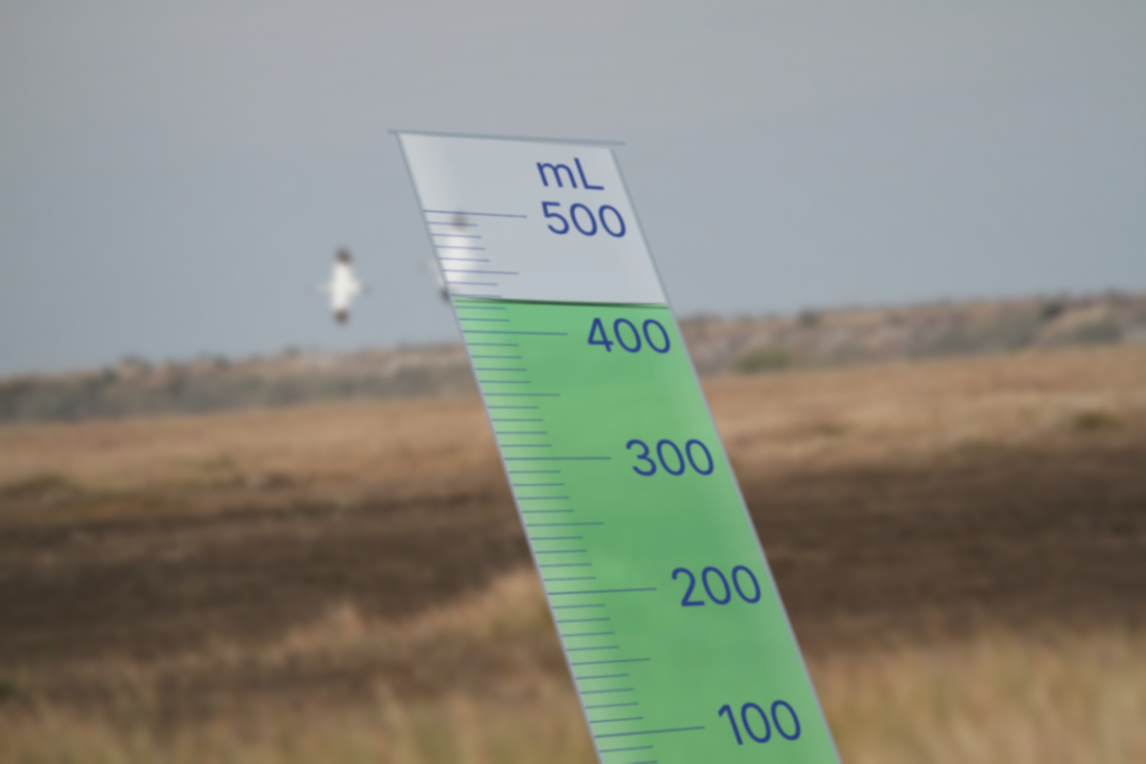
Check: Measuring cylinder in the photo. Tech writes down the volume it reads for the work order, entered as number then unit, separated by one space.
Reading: 425 mL
